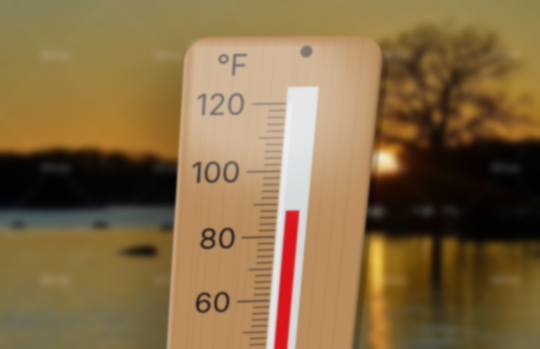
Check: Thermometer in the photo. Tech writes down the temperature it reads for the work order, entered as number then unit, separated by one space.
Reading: 88 °F
